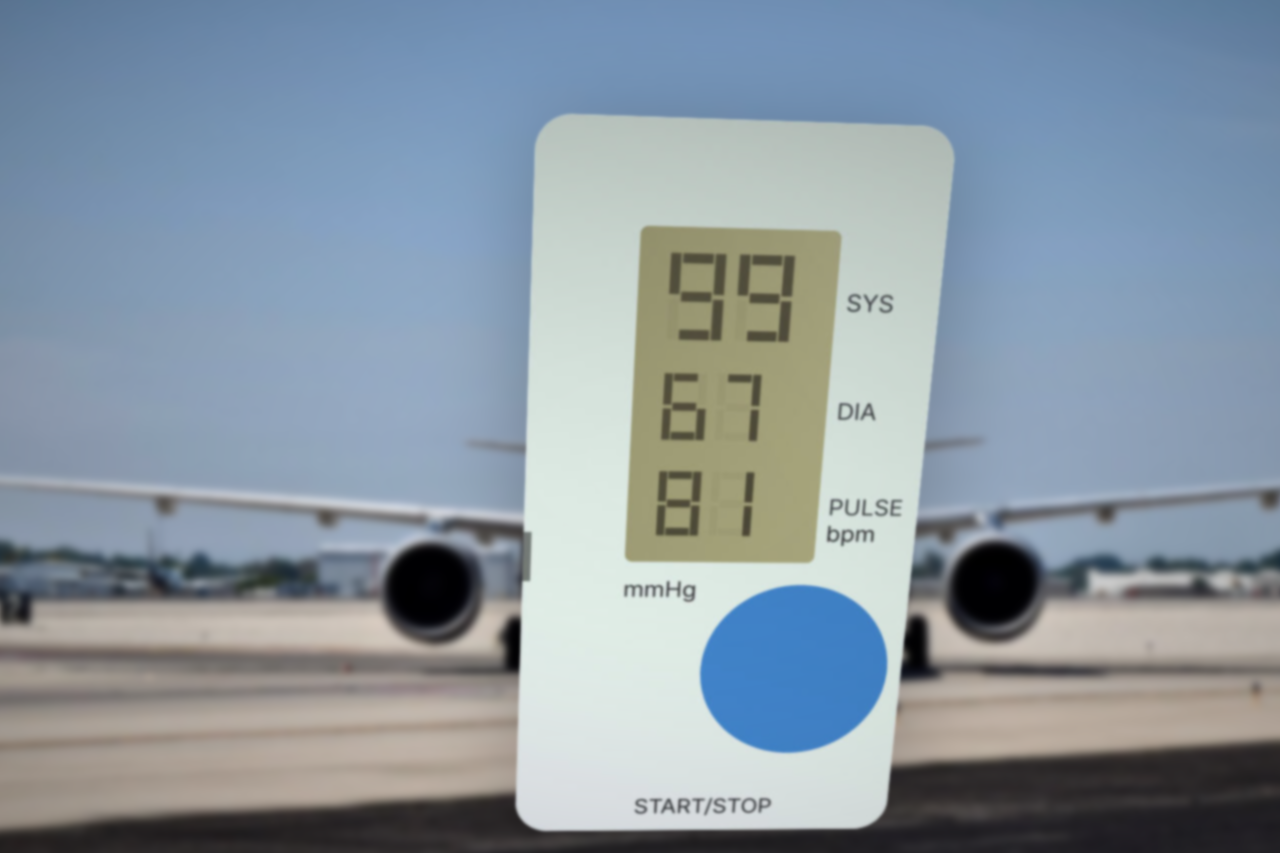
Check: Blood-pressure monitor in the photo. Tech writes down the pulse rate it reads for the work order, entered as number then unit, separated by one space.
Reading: 81 bpm
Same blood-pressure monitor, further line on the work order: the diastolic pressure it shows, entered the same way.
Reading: 67 mmHg
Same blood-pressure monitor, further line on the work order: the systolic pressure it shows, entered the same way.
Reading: 99 mmHg
